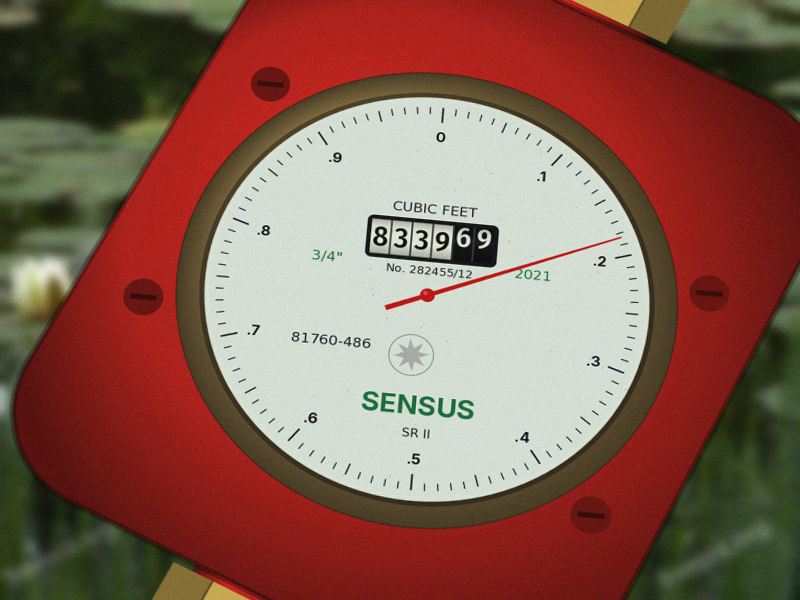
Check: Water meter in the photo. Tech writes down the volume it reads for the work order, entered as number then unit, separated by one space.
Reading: 833969.18 ft³
